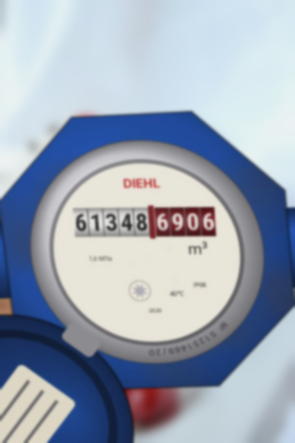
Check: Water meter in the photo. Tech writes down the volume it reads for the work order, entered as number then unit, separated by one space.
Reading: 61348.6906 m³
